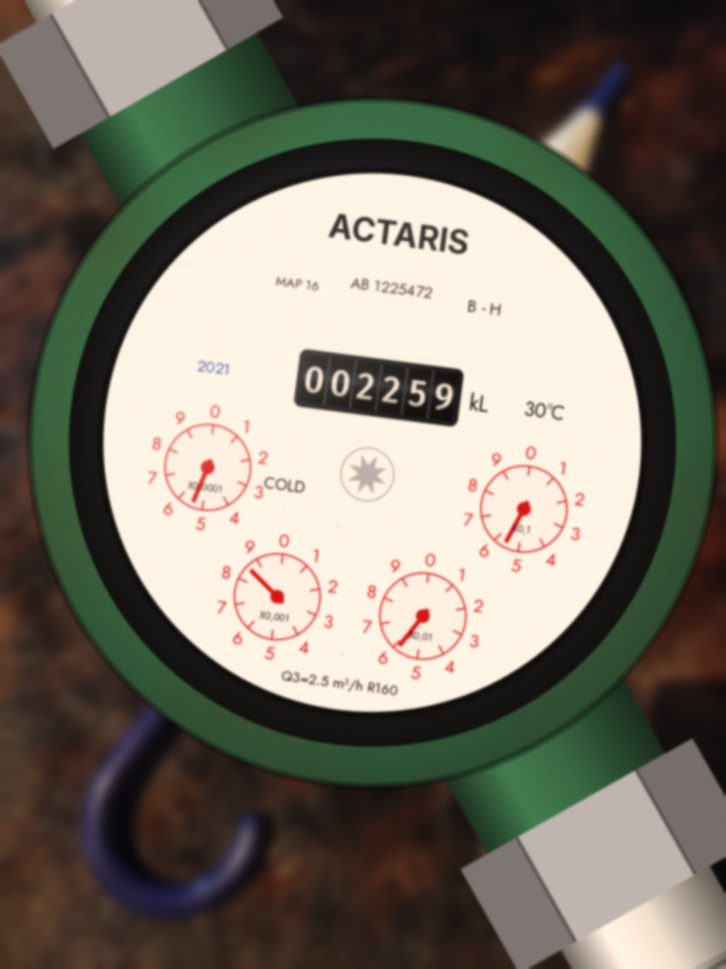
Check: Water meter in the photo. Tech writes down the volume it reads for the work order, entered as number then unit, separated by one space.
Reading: 2259.5585 kL
